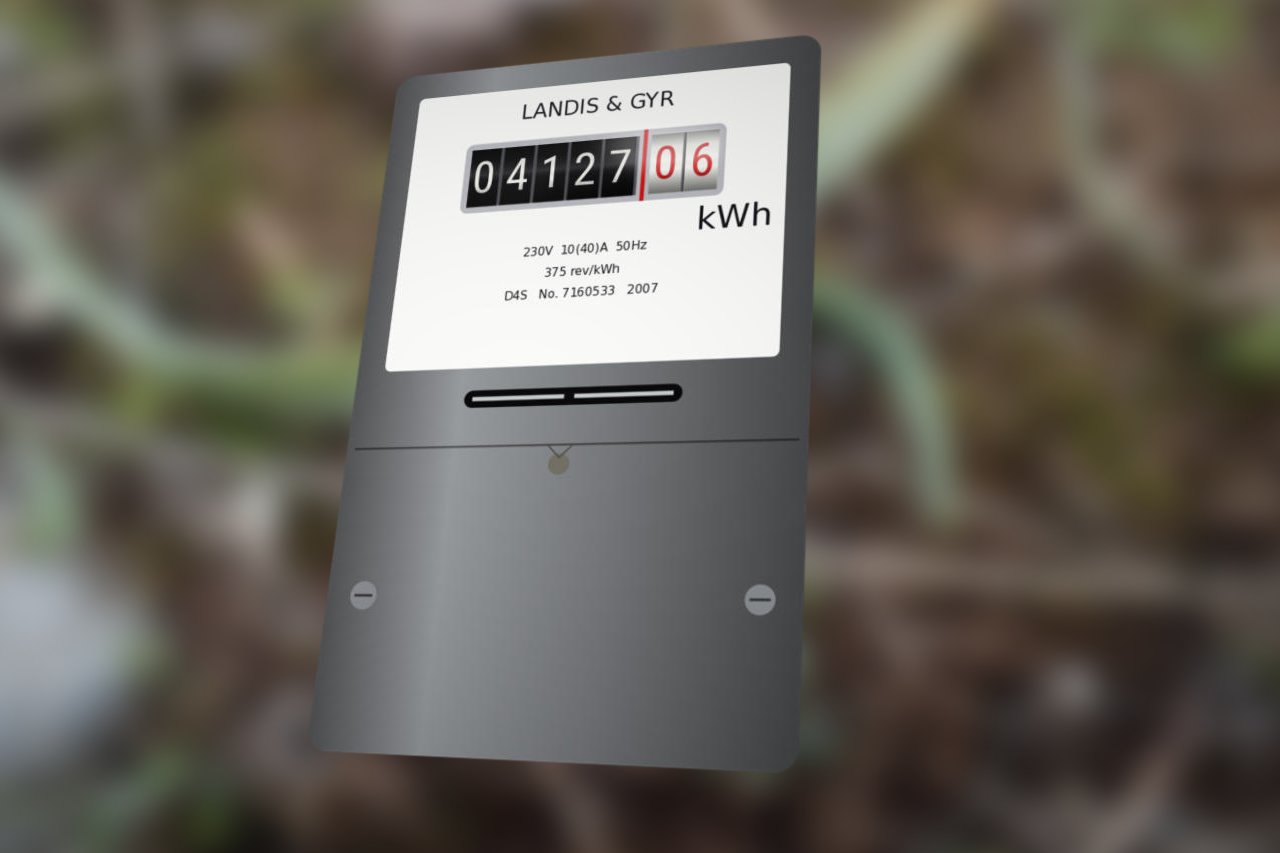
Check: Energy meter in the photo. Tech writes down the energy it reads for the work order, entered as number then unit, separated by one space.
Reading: 4127.06 kWh
